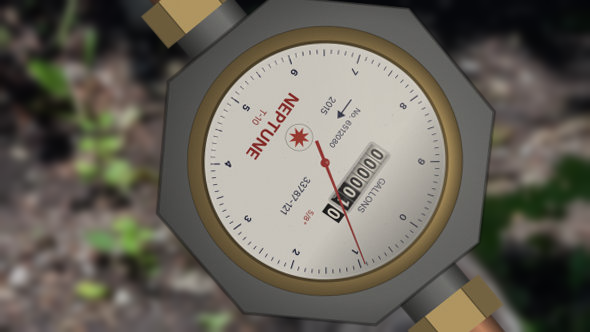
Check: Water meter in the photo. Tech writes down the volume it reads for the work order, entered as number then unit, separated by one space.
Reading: 10.9 gal
